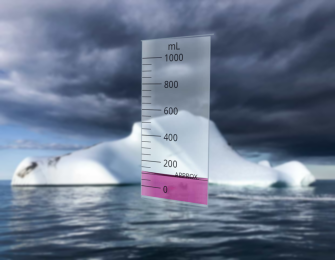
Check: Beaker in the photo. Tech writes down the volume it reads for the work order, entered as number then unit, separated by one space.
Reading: 100 mL
